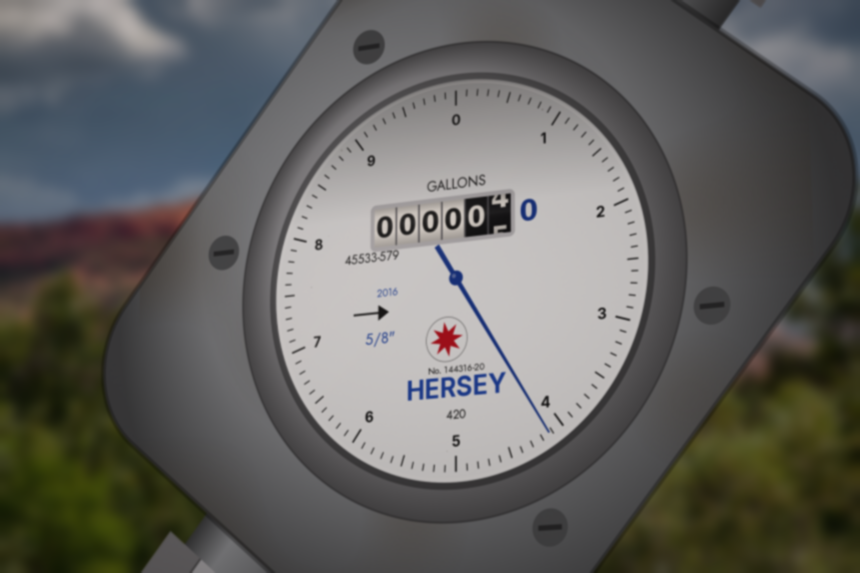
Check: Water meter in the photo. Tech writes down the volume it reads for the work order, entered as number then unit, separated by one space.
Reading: 44.1 gal
